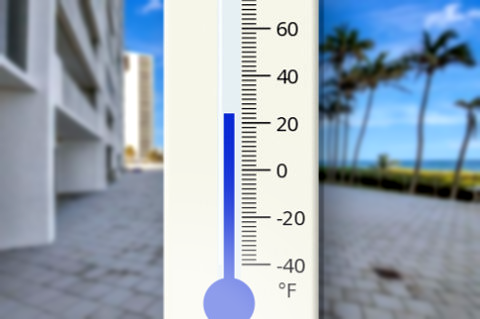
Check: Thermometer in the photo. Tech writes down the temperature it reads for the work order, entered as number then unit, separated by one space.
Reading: 24 °F
